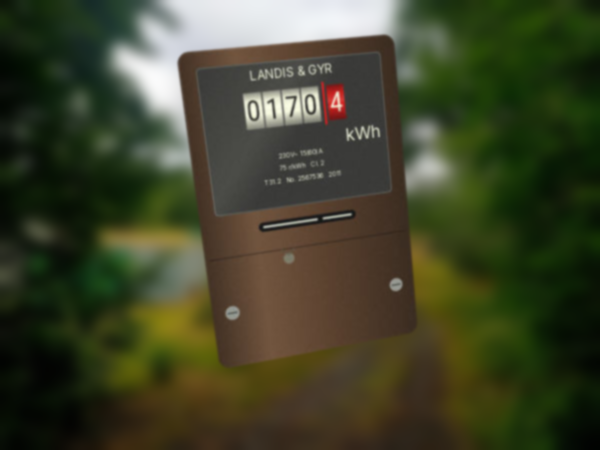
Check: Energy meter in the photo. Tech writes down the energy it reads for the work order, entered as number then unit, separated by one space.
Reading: 170.4 kWh
